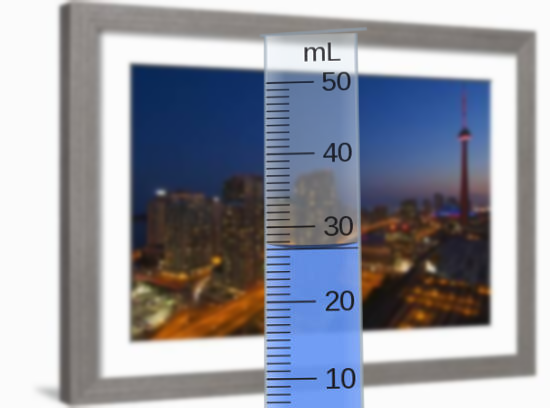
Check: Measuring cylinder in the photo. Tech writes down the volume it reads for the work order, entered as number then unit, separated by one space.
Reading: 27 mL
